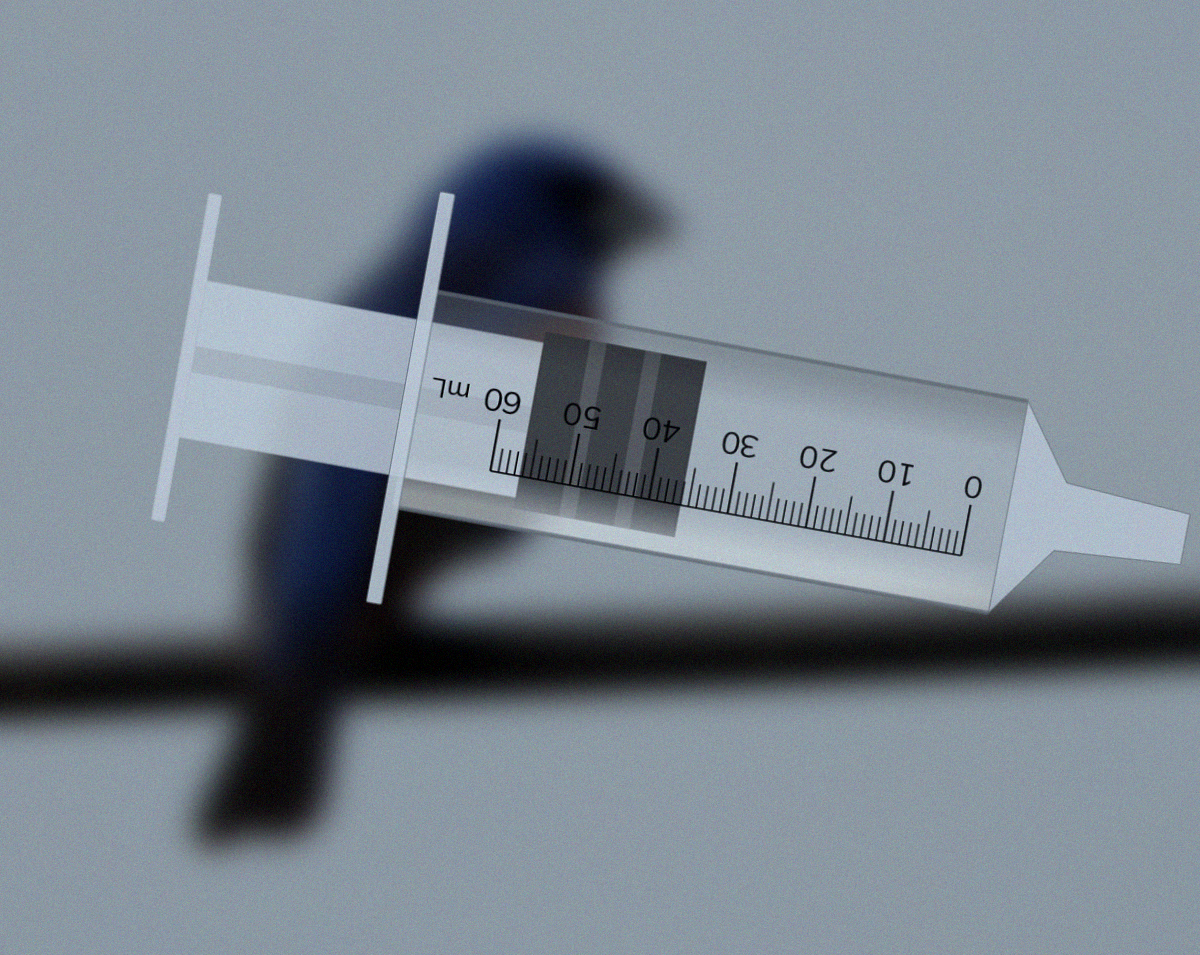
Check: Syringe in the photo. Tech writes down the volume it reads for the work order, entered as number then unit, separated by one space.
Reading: 36 mL
